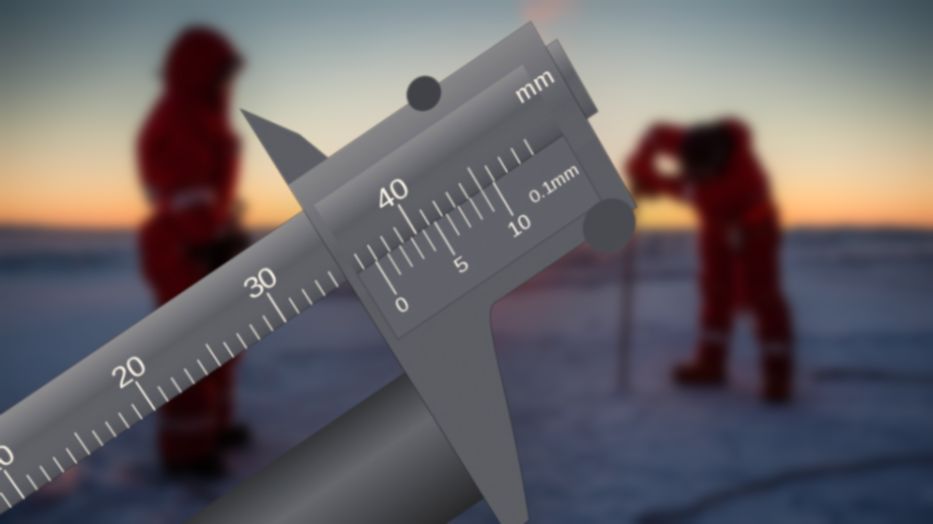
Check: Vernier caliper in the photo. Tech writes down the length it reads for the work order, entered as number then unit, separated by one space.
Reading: 36.9 mm
